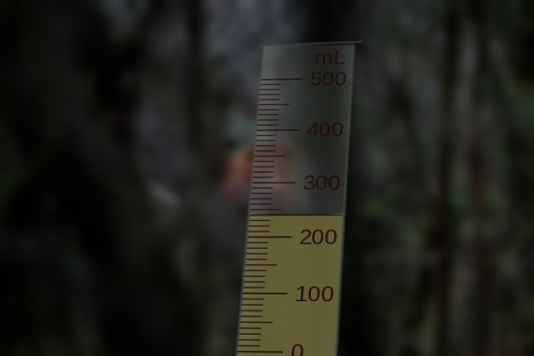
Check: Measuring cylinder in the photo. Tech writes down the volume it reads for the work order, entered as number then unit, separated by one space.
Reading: 240 mL
